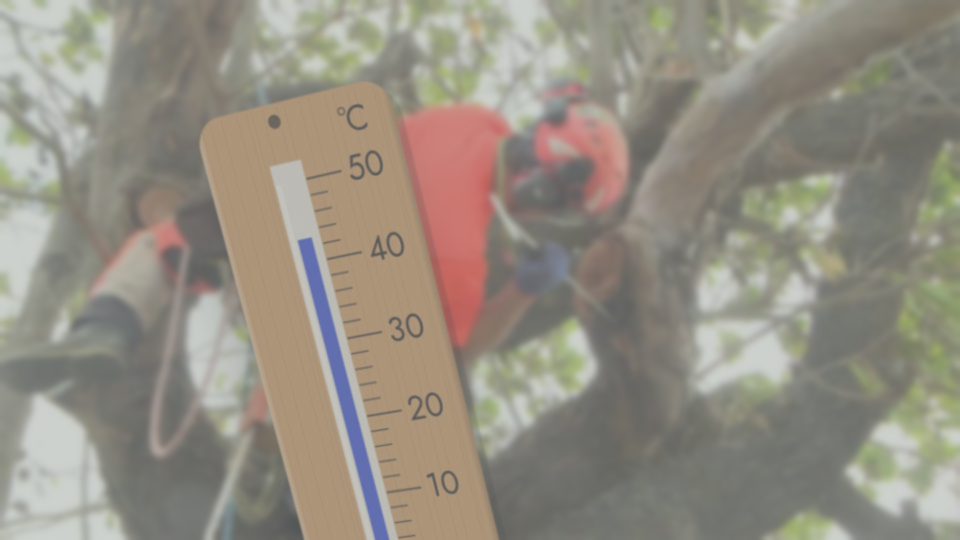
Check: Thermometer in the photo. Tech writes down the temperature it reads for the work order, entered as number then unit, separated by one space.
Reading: 43 °C
